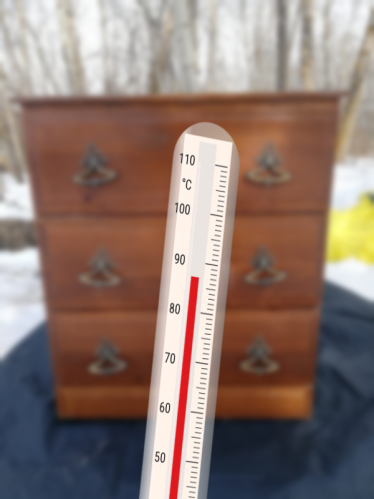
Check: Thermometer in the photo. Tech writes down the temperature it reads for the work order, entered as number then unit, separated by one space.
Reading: 87 °C
